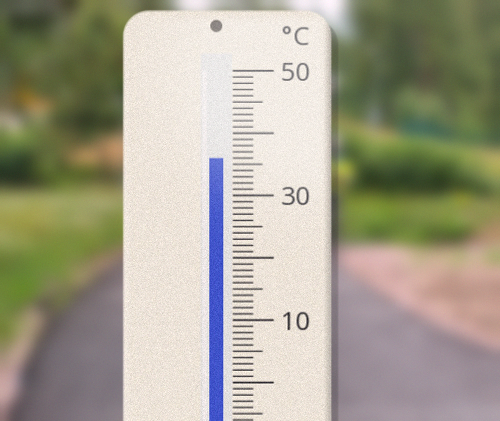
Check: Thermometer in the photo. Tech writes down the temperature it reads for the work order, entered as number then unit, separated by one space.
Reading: 36 °C
